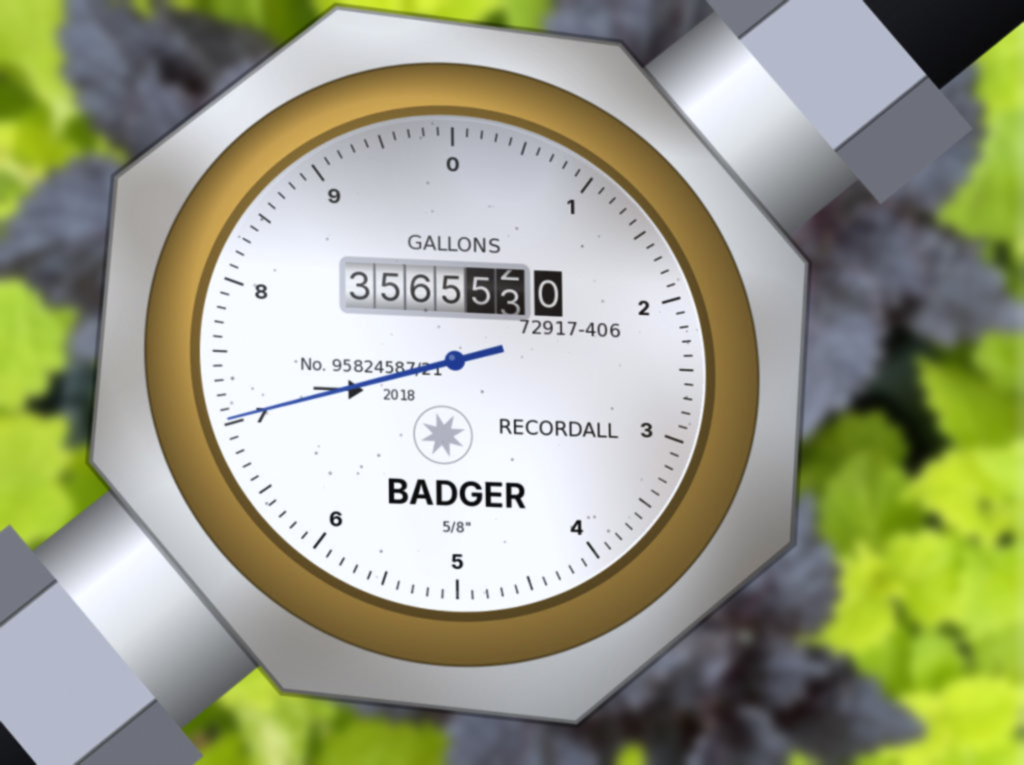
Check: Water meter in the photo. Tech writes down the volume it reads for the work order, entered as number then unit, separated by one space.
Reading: 3565527.0 gal
